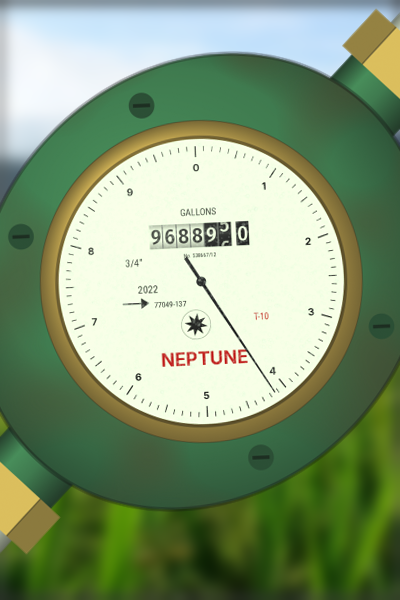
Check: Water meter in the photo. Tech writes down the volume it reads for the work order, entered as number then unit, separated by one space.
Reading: 9688954.1 gal
